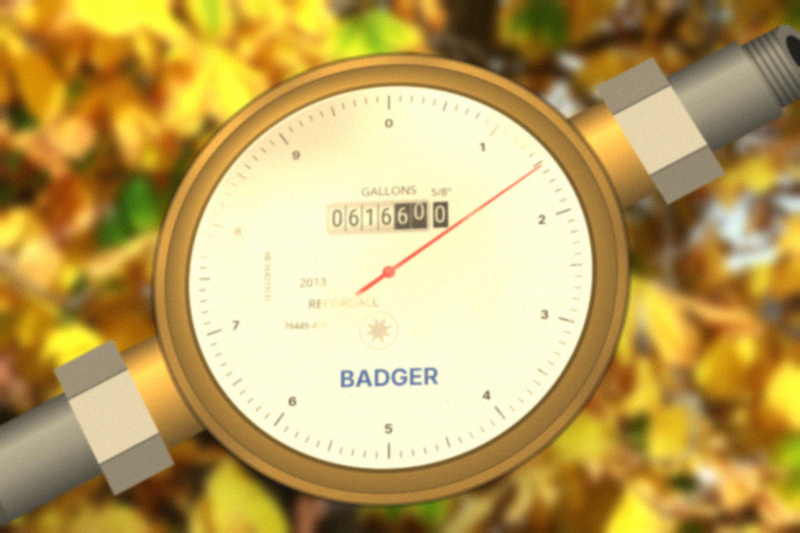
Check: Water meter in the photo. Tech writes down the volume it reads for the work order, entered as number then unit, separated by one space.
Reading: 616601.5 gal
